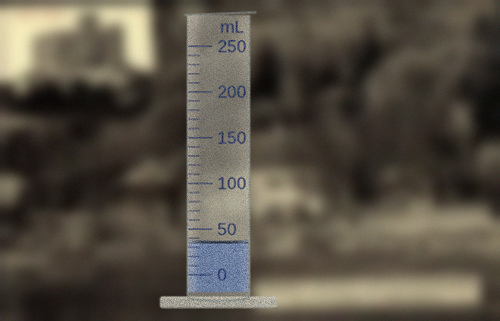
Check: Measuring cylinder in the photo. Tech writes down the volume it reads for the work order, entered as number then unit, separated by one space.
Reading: 35 mL
